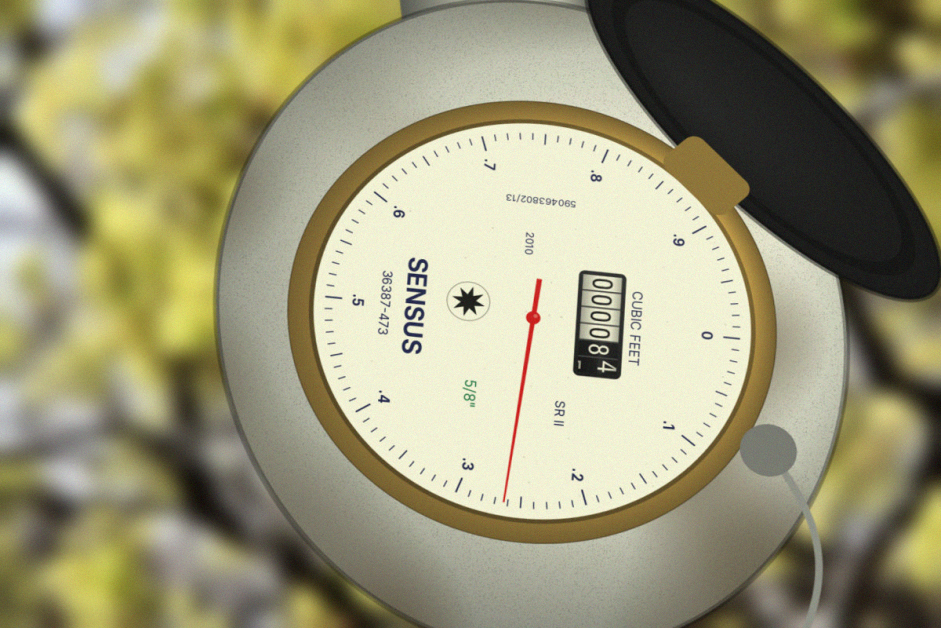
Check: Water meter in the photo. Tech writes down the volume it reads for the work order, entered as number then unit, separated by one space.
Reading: 84.26 ft³
